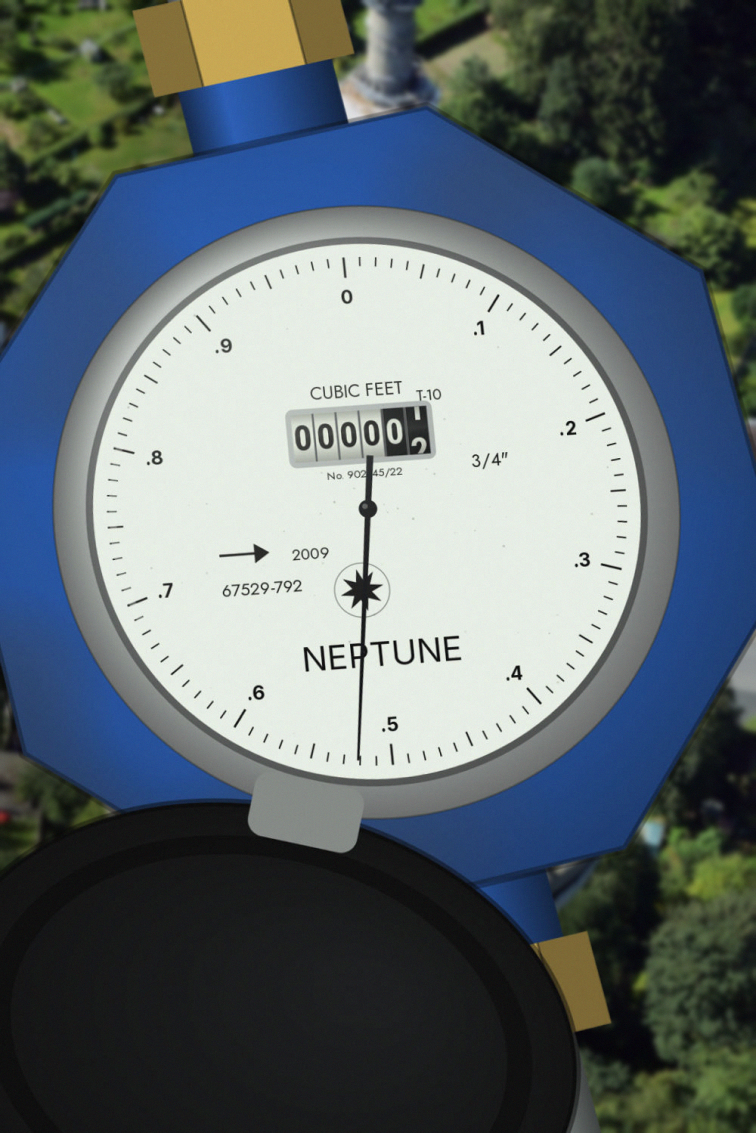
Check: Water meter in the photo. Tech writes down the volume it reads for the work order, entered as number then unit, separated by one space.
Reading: 1.52 ft³
